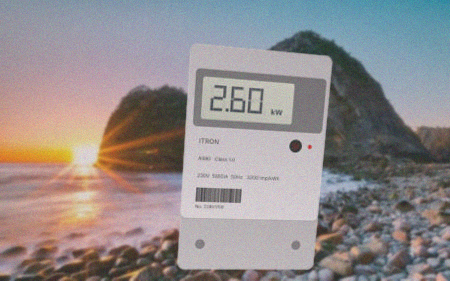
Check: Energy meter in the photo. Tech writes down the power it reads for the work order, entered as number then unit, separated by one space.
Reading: 2.60 kW
